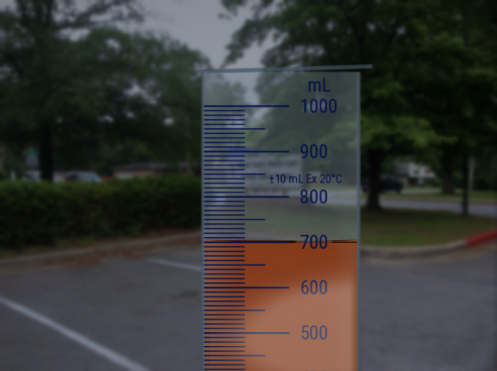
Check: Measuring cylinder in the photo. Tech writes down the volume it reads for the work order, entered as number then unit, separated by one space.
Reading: 700 mL
